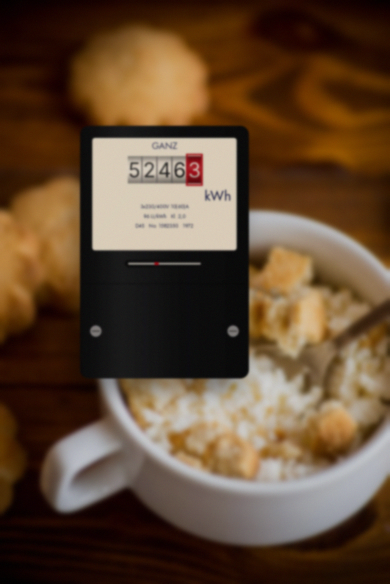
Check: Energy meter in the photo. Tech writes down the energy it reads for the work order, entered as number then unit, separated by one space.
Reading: 5246.3 kWh
